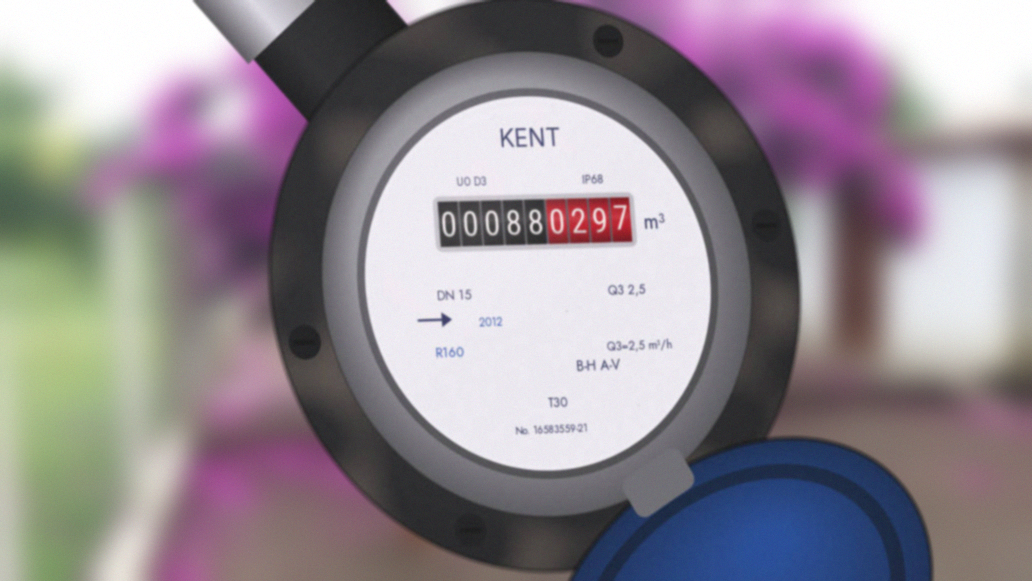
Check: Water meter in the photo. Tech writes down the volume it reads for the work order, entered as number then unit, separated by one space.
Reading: 88.0297 m³
